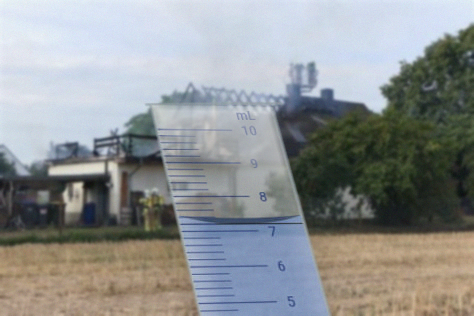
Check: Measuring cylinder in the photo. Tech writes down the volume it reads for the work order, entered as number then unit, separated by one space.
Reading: 7.2 mL
